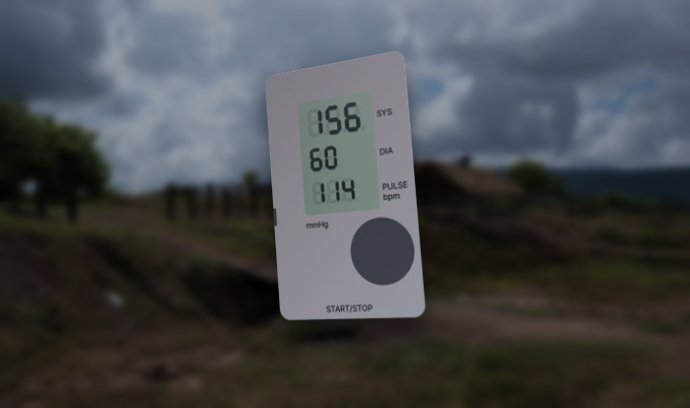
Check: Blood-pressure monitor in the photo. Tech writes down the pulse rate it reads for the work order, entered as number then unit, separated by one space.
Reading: 114 bpm
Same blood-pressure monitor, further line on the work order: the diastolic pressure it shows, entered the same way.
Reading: 60 mmHg
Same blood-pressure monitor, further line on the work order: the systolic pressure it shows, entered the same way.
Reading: 156 mmHg
